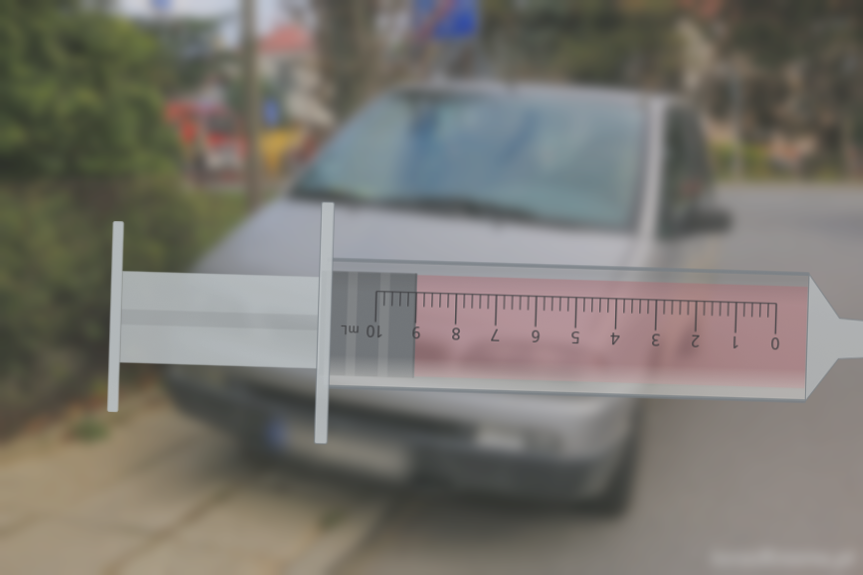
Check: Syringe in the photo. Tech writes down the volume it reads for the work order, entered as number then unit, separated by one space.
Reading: 9 mL
